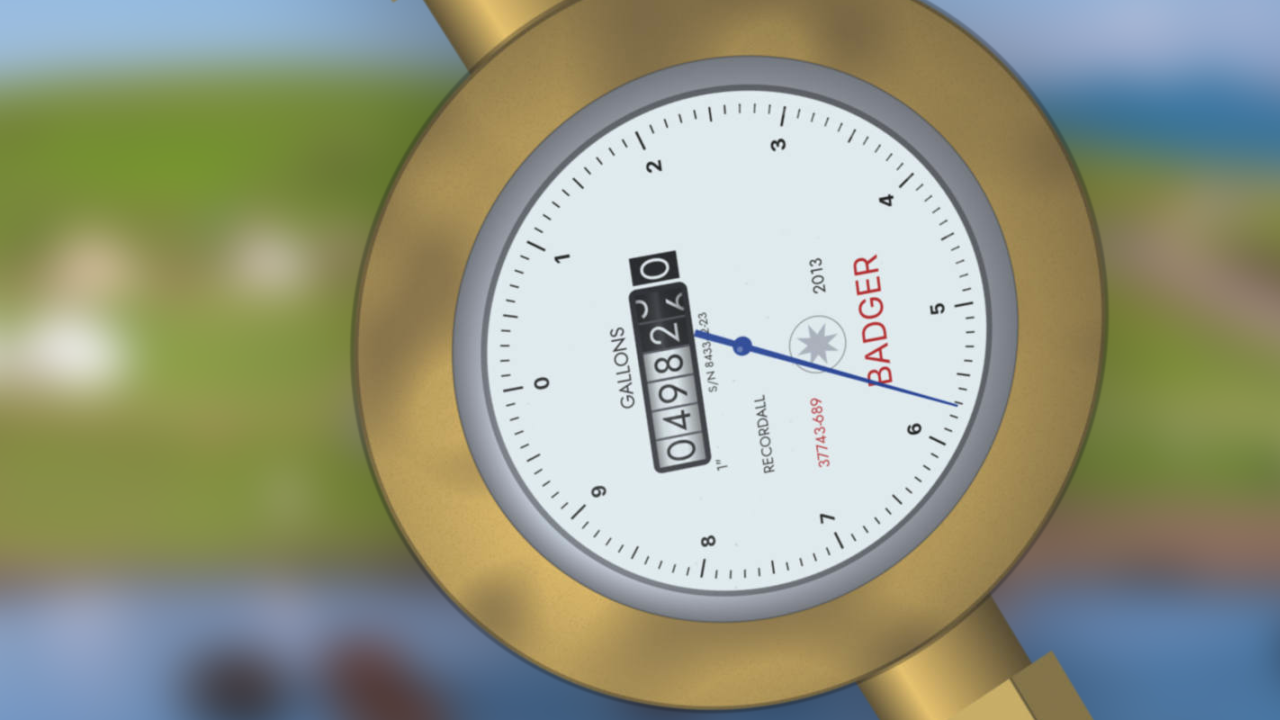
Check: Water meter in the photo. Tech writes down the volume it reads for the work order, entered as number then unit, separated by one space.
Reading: 498255.7 gal
